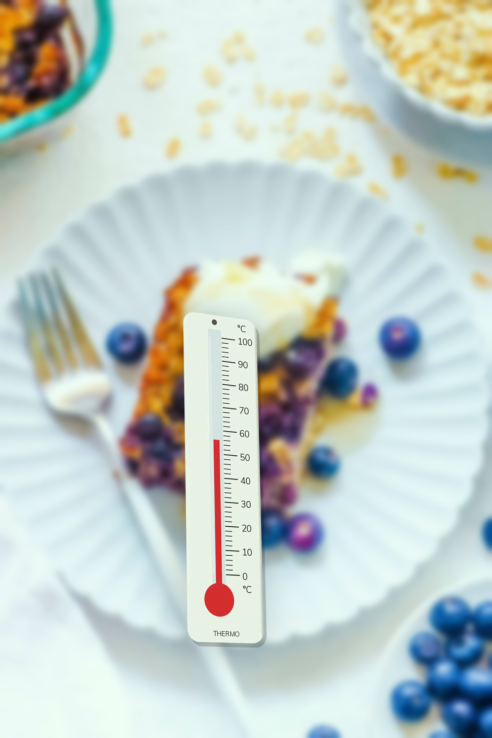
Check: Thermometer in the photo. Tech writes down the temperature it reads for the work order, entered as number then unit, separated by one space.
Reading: 56 °C
